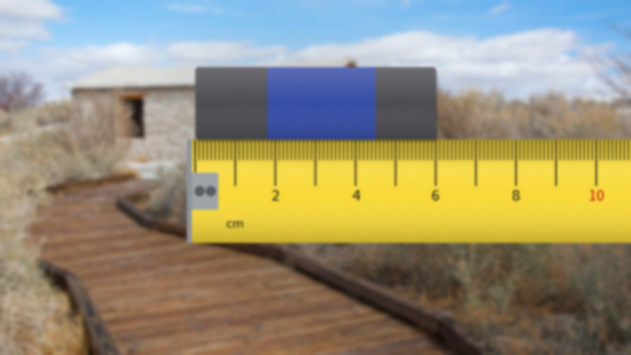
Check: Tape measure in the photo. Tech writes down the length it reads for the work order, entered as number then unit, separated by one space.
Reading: 6 cm
